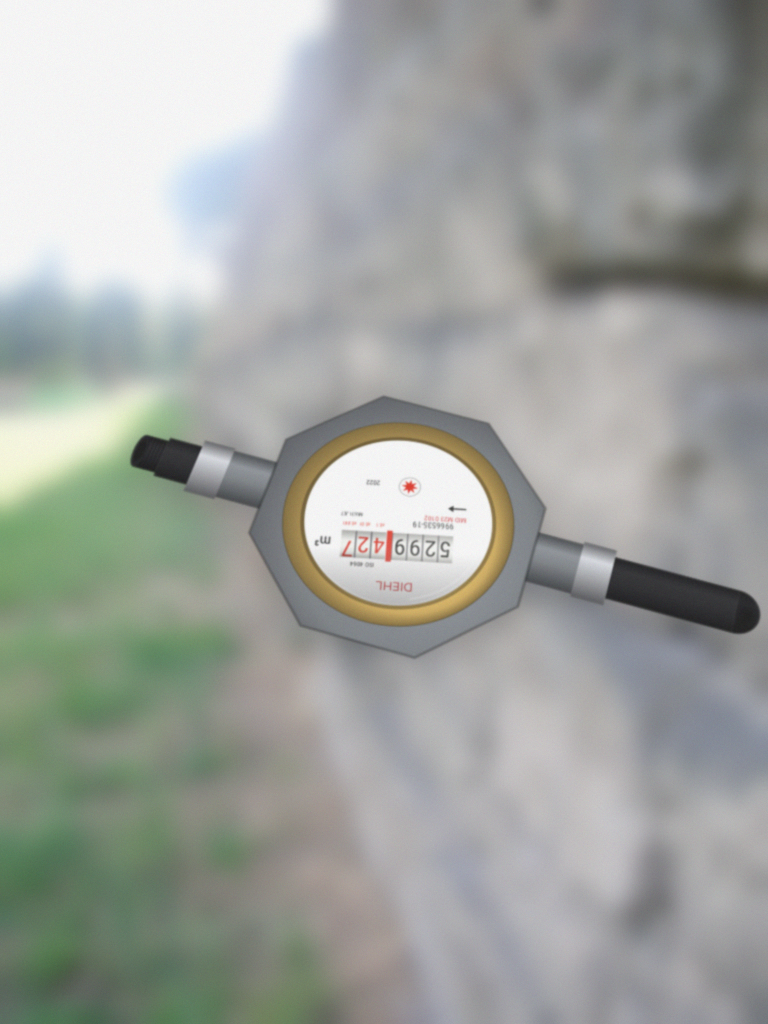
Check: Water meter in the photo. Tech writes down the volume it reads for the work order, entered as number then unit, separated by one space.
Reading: 5299.427 m³
